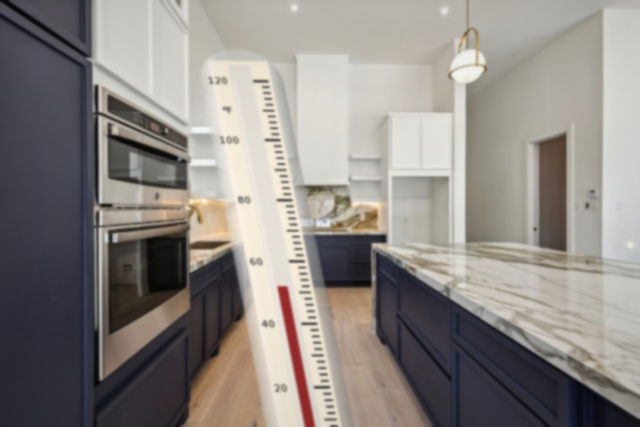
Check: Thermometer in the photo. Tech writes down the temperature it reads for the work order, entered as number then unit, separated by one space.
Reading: 52 °F
